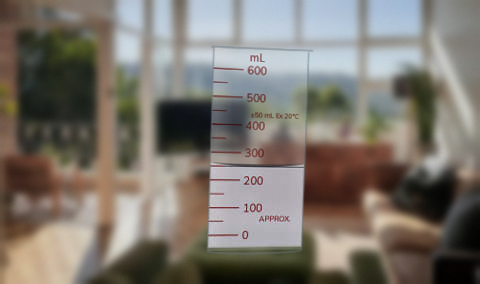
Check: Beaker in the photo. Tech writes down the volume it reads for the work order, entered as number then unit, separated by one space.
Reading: 250 mL
